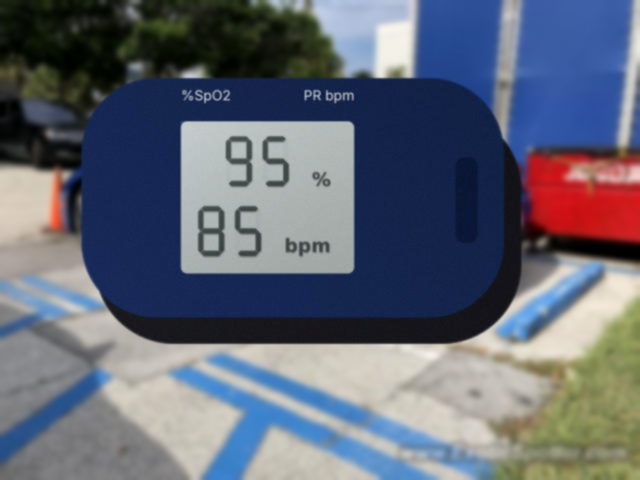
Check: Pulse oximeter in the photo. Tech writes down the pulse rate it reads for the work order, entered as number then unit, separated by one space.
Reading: 85 bpm
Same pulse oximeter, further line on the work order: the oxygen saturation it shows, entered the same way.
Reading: 95 %
